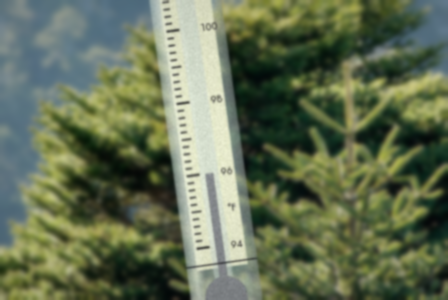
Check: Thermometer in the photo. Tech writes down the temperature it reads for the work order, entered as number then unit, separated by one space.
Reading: 96 °F
